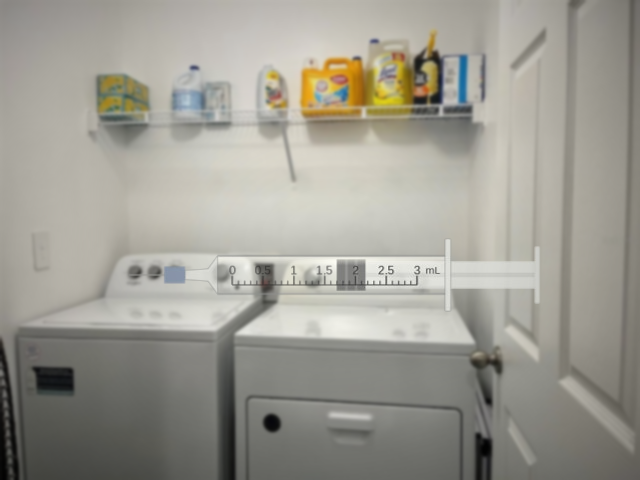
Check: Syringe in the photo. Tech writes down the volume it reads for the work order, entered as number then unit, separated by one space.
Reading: 1.7 mL
